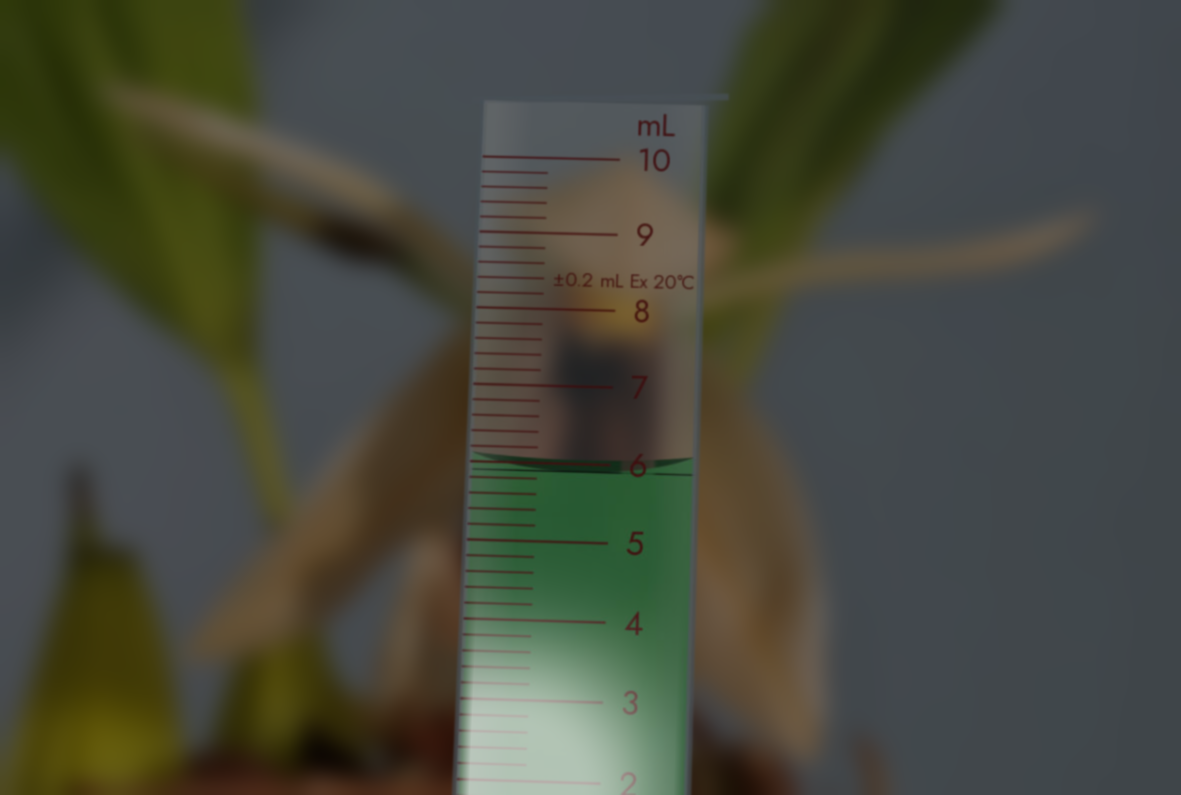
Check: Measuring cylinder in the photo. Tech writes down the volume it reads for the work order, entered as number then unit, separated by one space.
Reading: 5.9 mL
